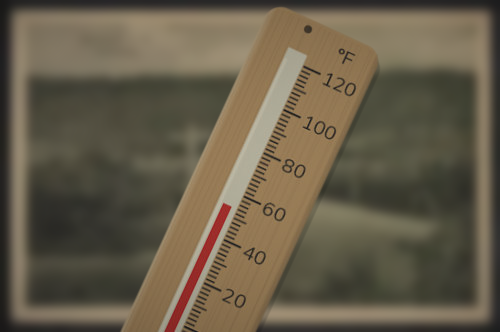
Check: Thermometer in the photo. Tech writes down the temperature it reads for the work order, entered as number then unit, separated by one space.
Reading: 54 °F
